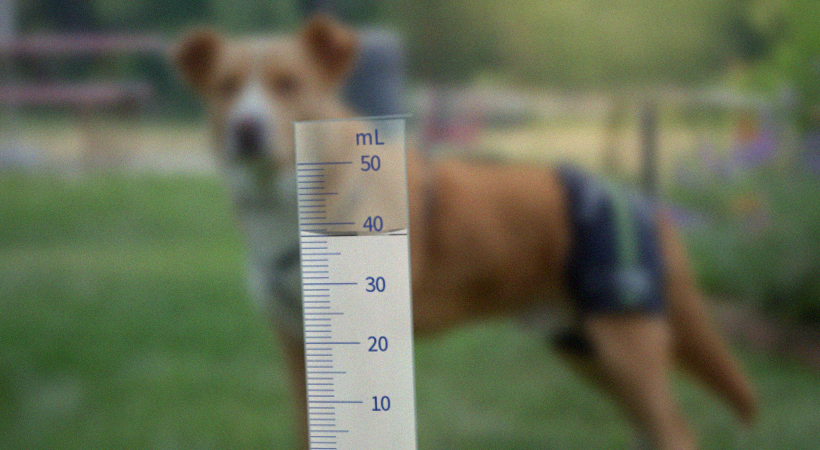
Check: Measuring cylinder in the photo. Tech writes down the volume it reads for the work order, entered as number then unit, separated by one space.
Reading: 38 mL
